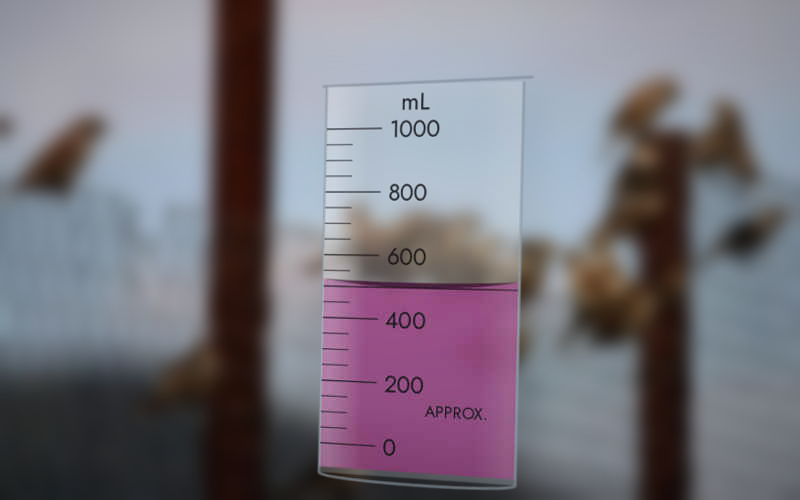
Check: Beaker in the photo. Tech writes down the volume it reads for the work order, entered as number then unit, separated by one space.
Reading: 500 mL
